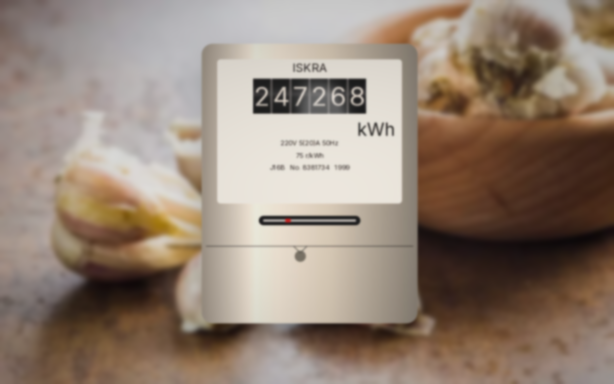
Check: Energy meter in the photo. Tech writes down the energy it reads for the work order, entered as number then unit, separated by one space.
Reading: 247268 kWh
